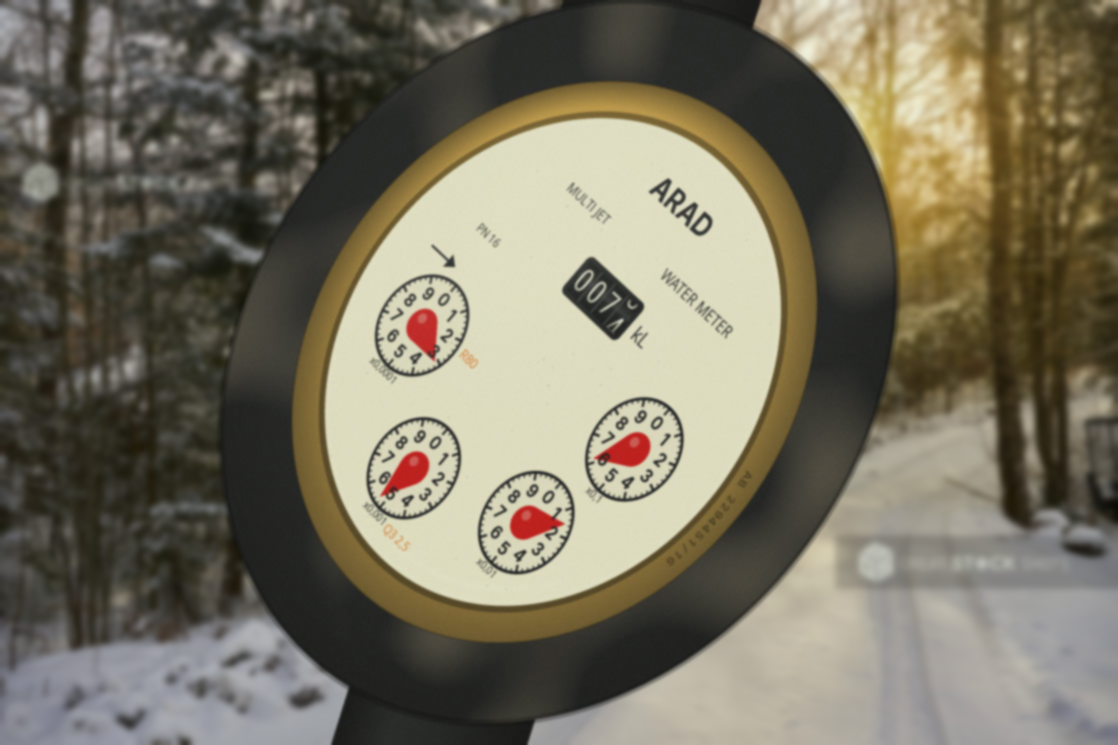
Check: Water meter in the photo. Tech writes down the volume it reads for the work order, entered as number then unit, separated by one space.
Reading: 73.6153 kL
